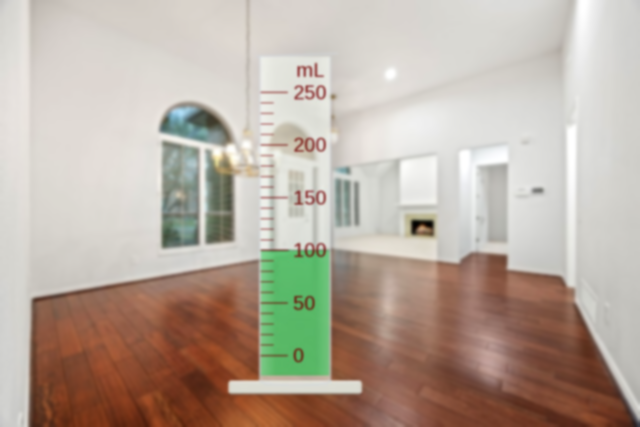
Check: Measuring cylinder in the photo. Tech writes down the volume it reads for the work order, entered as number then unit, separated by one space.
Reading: 100 mL
